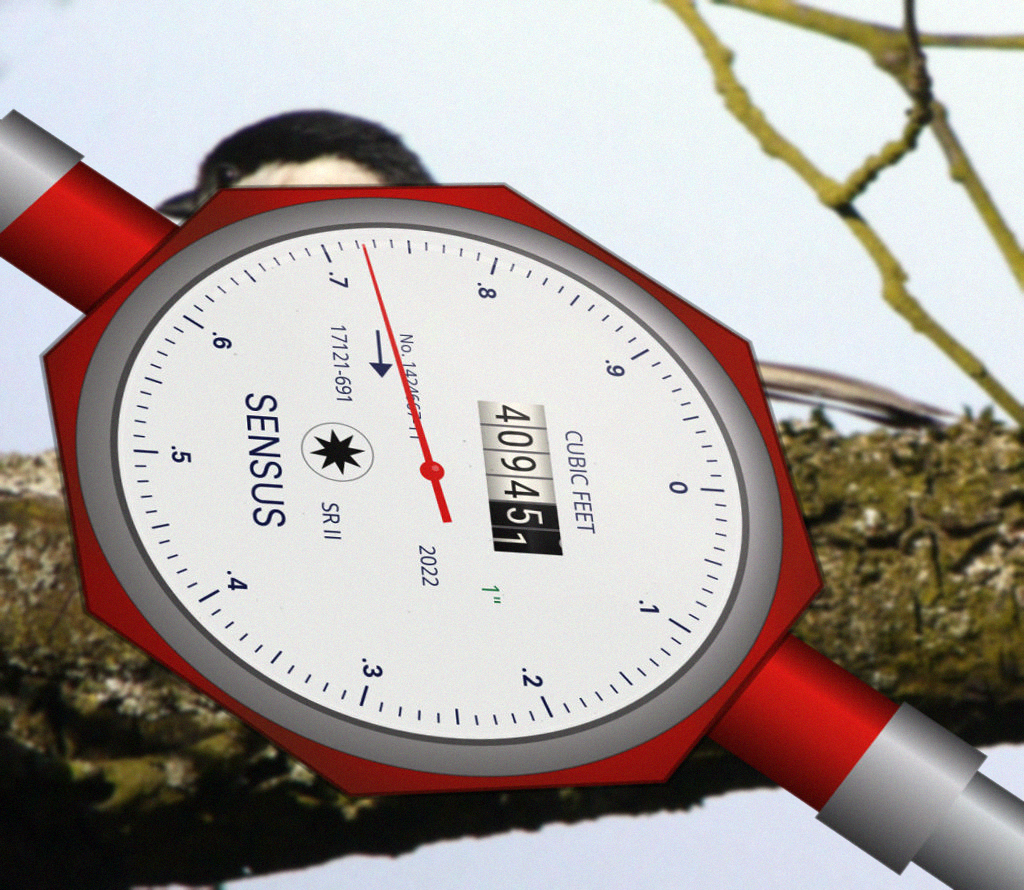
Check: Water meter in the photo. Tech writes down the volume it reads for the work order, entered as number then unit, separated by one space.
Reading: 409450.72 ft³
